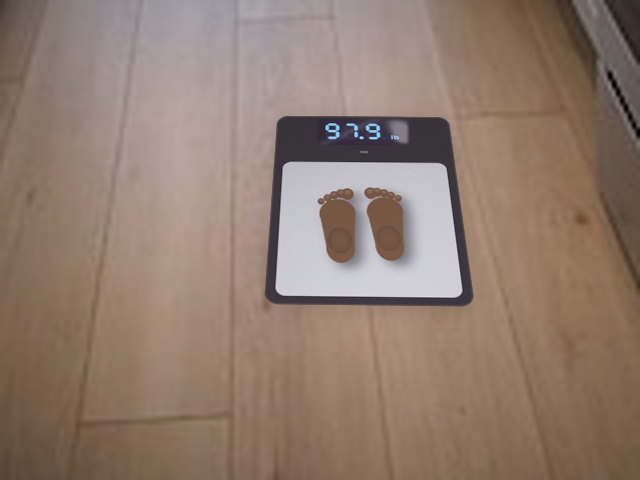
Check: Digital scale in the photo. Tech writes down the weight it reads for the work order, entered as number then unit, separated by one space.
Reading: 97.9 lb
